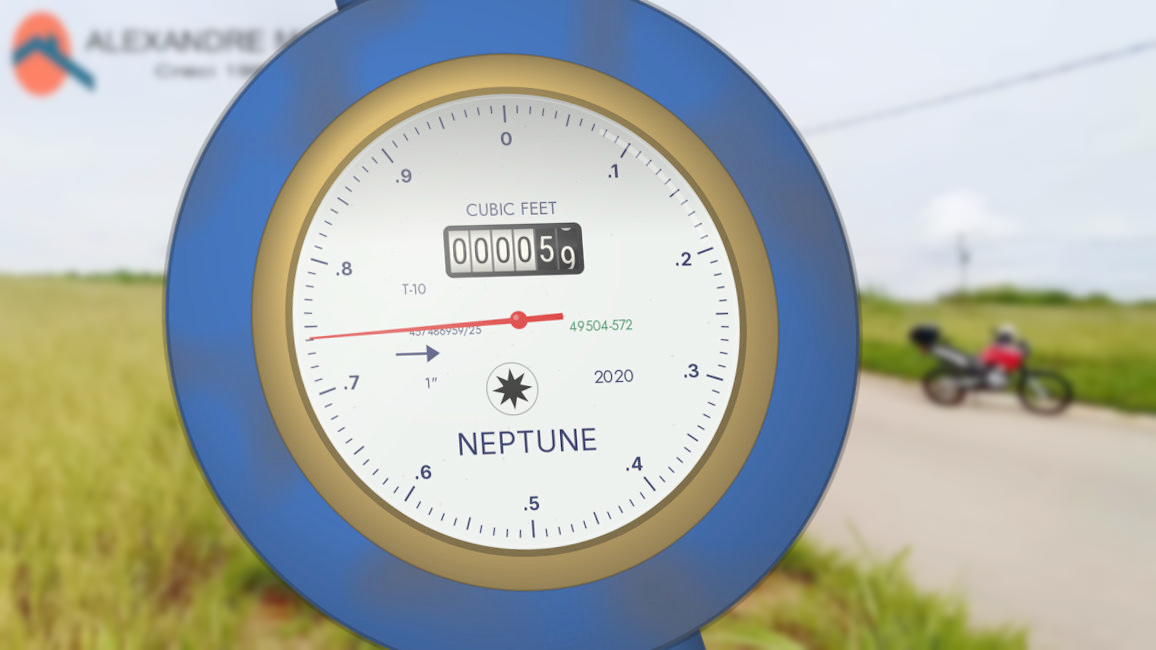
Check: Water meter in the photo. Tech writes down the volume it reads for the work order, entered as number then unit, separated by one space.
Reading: 58.74 ft³
